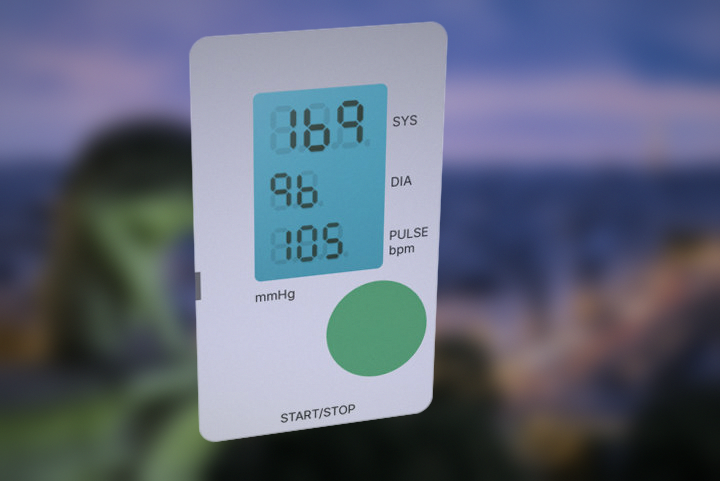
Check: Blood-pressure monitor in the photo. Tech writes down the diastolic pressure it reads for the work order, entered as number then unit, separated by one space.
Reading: 96 mmHg
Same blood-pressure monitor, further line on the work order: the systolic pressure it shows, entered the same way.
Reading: 169 mmHg
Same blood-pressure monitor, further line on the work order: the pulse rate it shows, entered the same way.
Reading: 105 bpm
